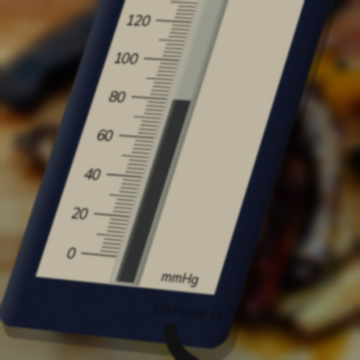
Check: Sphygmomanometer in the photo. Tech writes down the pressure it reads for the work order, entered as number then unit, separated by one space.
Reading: 80 mmHg
